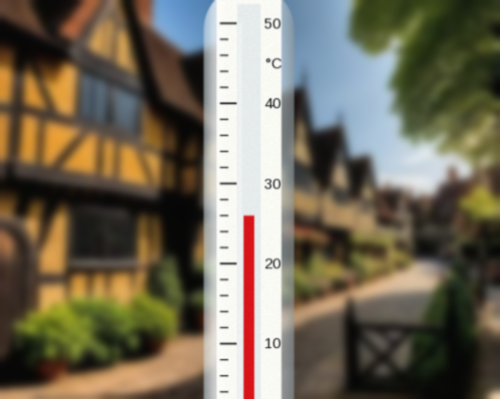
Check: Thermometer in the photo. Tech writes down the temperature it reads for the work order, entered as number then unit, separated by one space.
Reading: 26 °C
